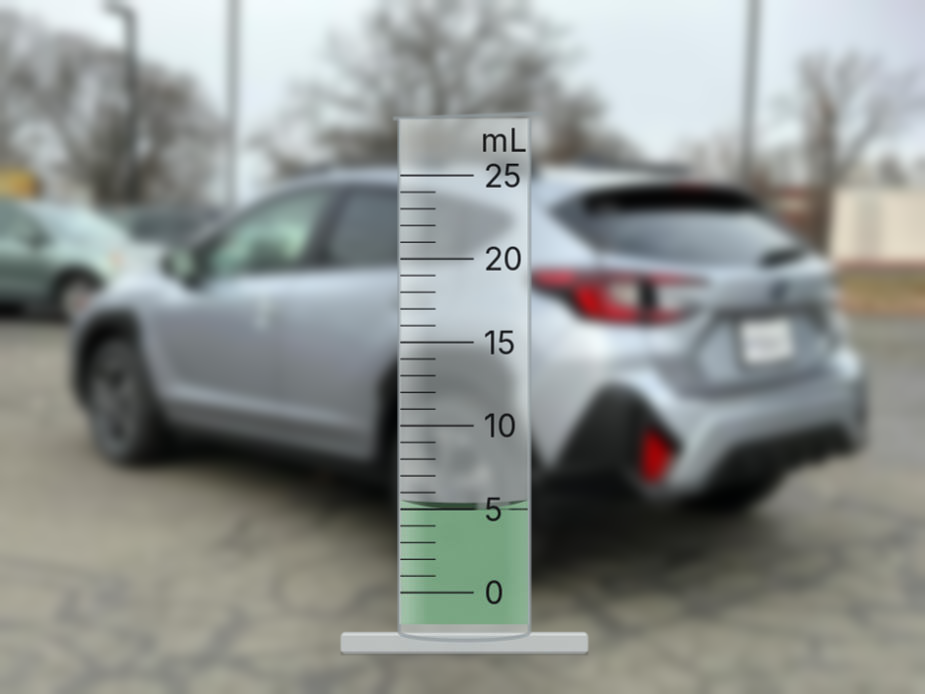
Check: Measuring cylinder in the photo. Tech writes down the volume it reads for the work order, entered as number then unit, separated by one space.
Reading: 5 mL
